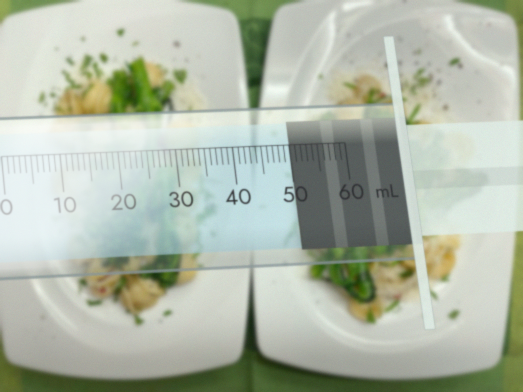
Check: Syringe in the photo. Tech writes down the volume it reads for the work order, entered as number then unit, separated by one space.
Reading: 50 mL
